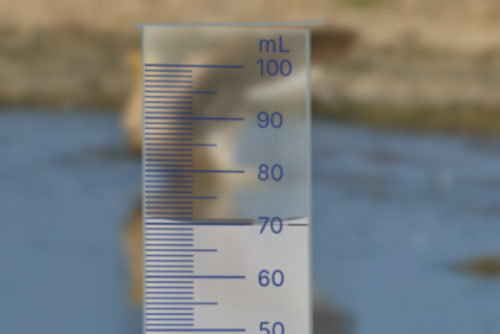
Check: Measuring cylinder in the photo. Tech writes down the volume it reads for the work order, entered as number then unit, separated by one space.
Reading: 70 mL
